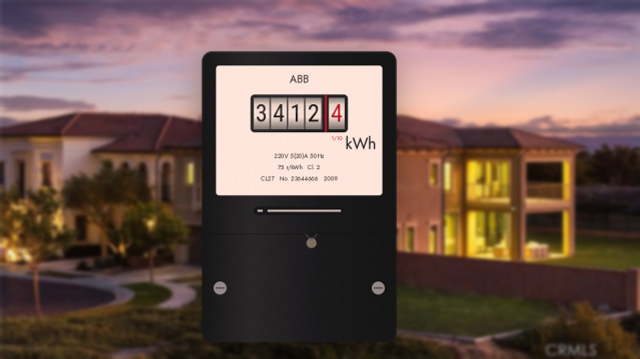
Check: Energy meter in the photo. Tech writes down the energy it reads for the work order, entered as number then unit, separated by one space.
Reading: 3412.4 kWh
